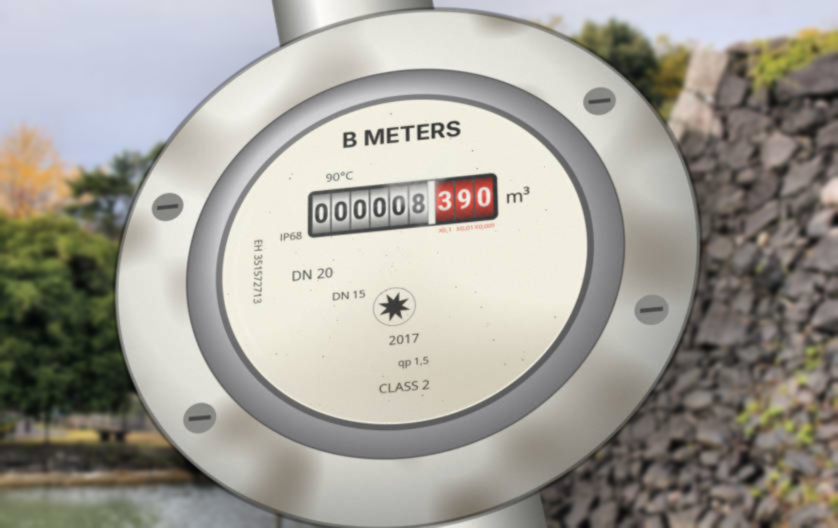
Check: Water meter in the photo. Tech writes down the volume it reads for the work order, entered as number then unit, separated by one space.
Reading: 8.390 m³
